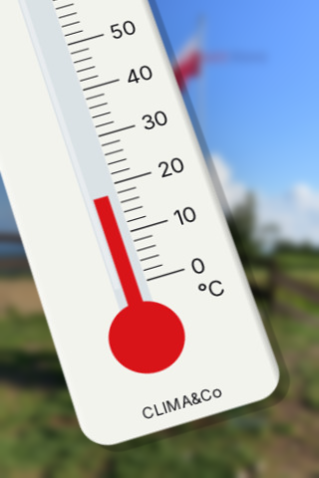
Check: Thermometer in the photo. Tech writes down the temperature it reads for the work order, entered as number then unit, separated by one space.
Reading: 18 °C
